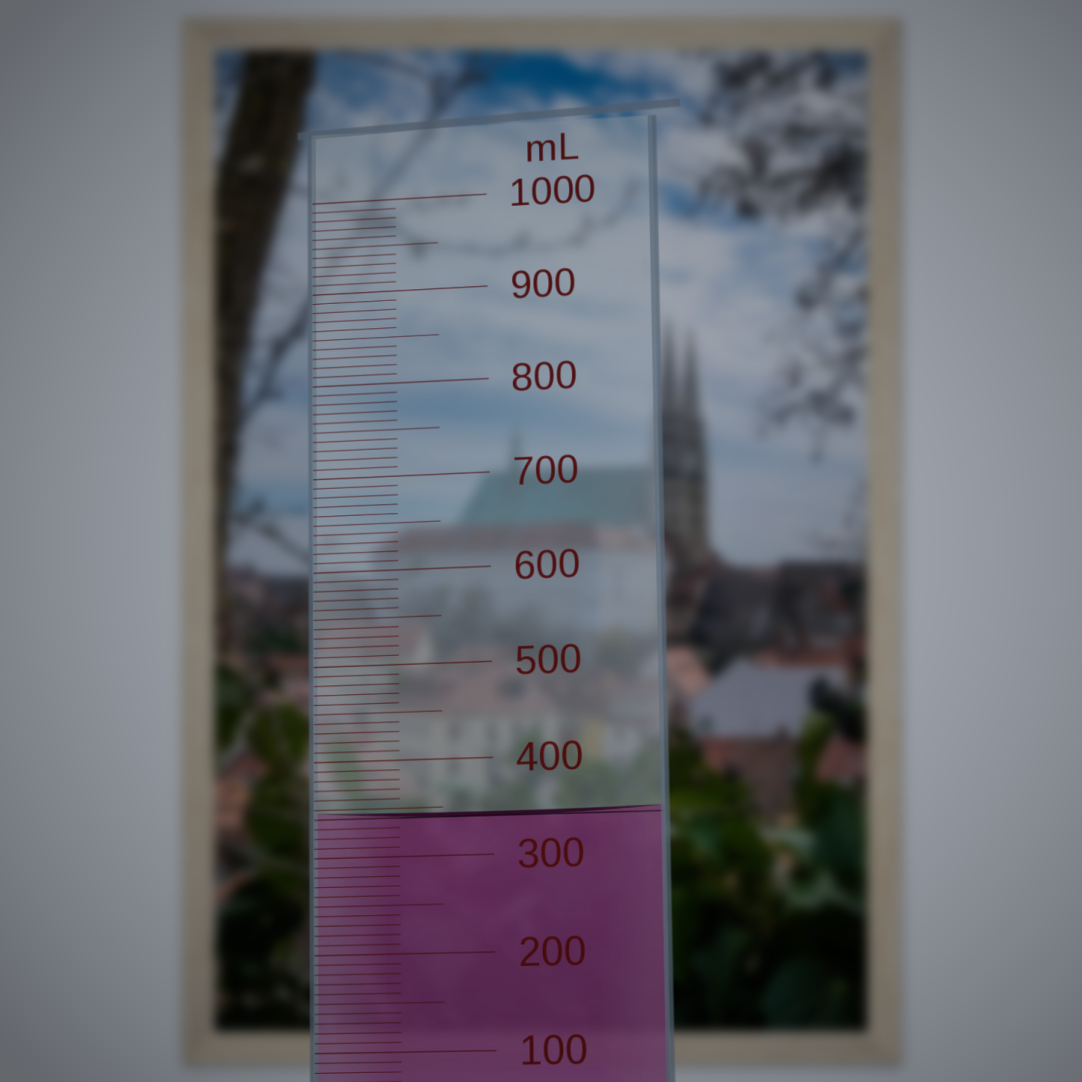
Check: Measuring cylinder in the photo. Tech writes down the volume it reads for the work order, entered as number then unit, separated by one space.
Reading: 340 mL
